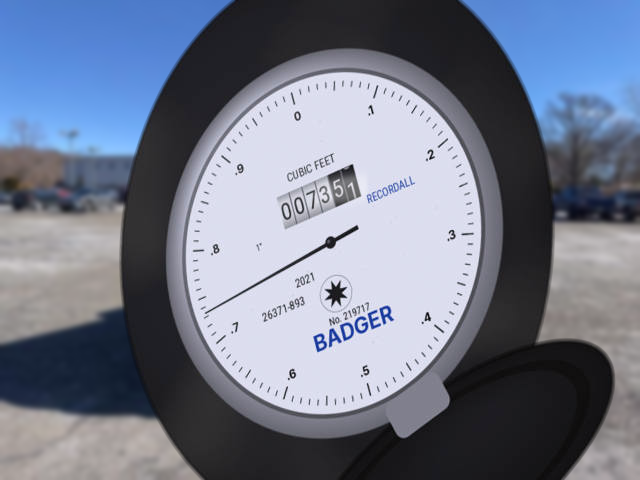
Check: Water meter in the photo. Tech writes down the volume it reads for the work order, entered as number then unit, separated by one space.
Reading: 7350.73 ft³
